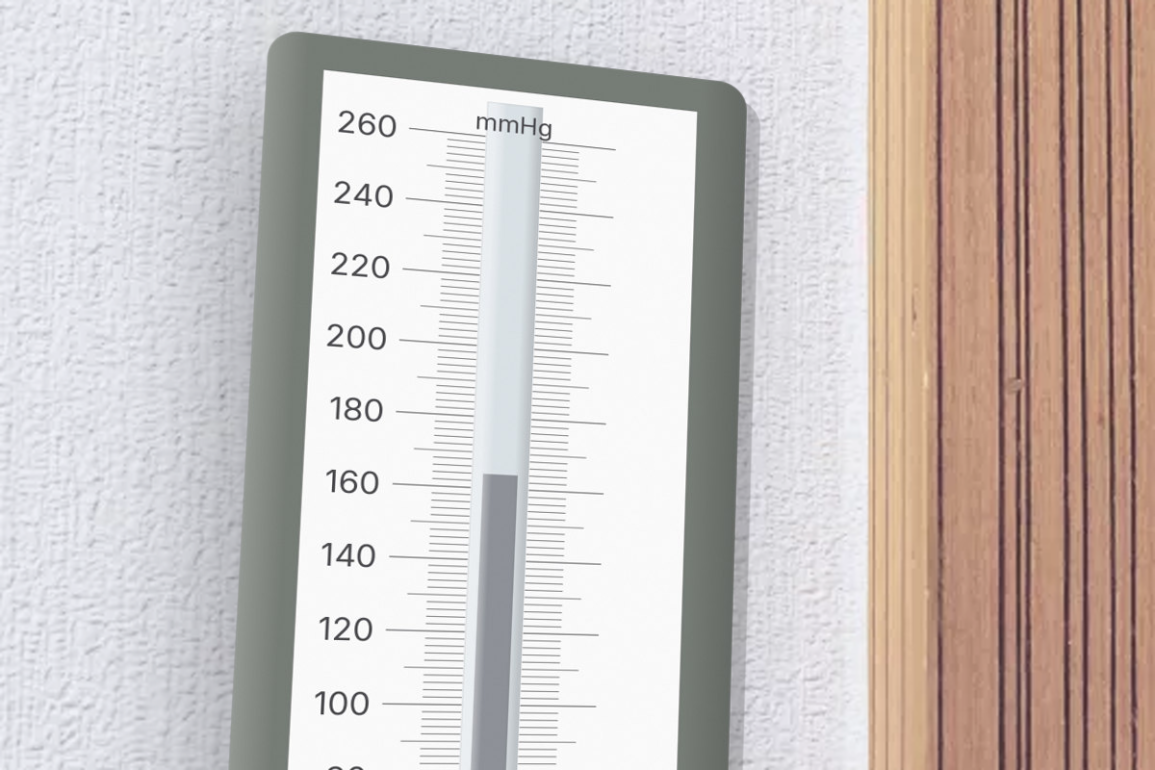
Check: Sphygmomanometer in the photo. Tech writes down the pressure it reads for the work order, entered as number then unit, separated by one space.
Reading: 164 mmHg
